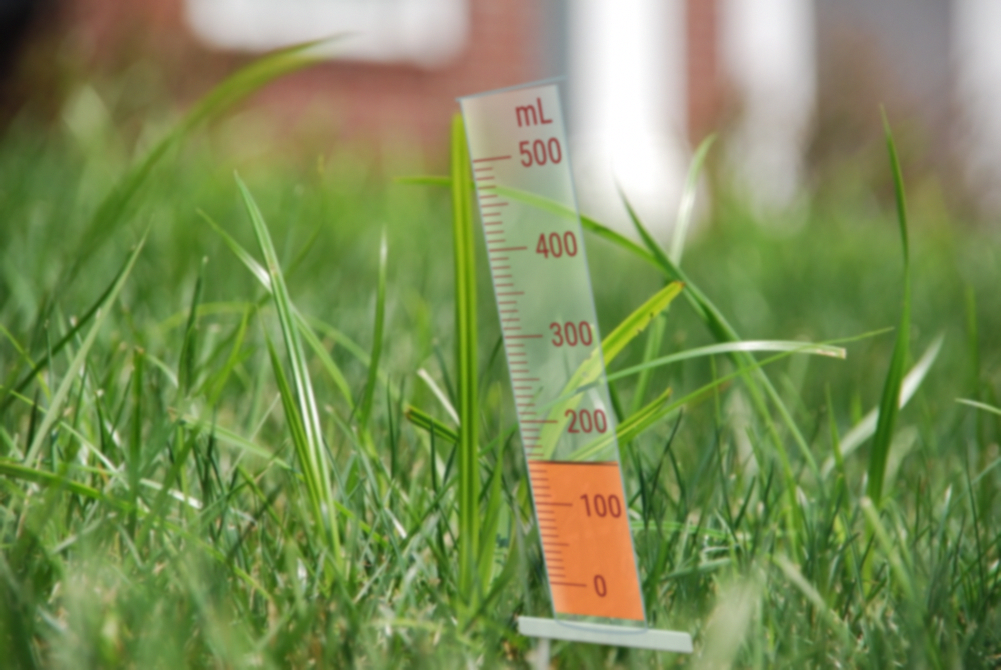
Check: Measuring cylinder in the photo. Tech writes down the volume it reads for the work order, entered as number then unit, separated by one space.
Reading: 150 mL
